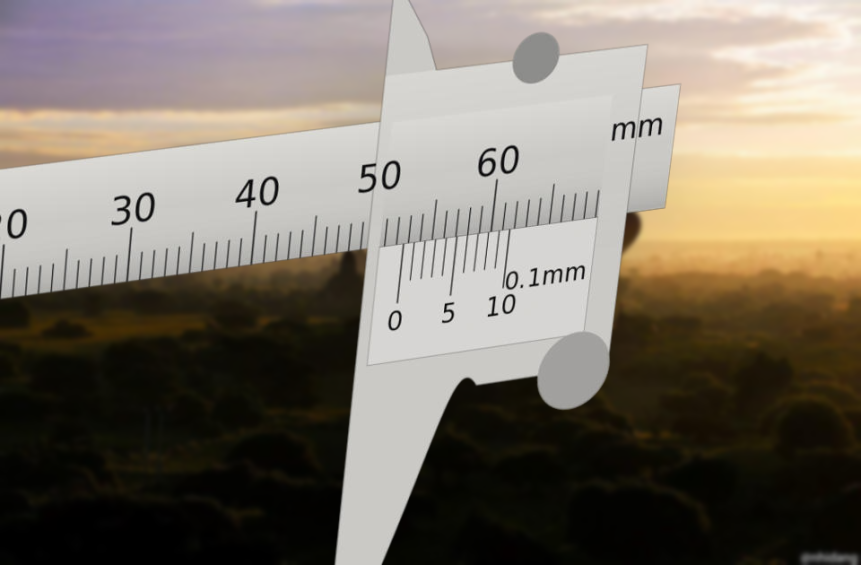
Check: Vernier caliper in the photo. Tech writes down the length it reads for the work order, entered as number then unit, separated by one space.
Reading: 52.6 mm
